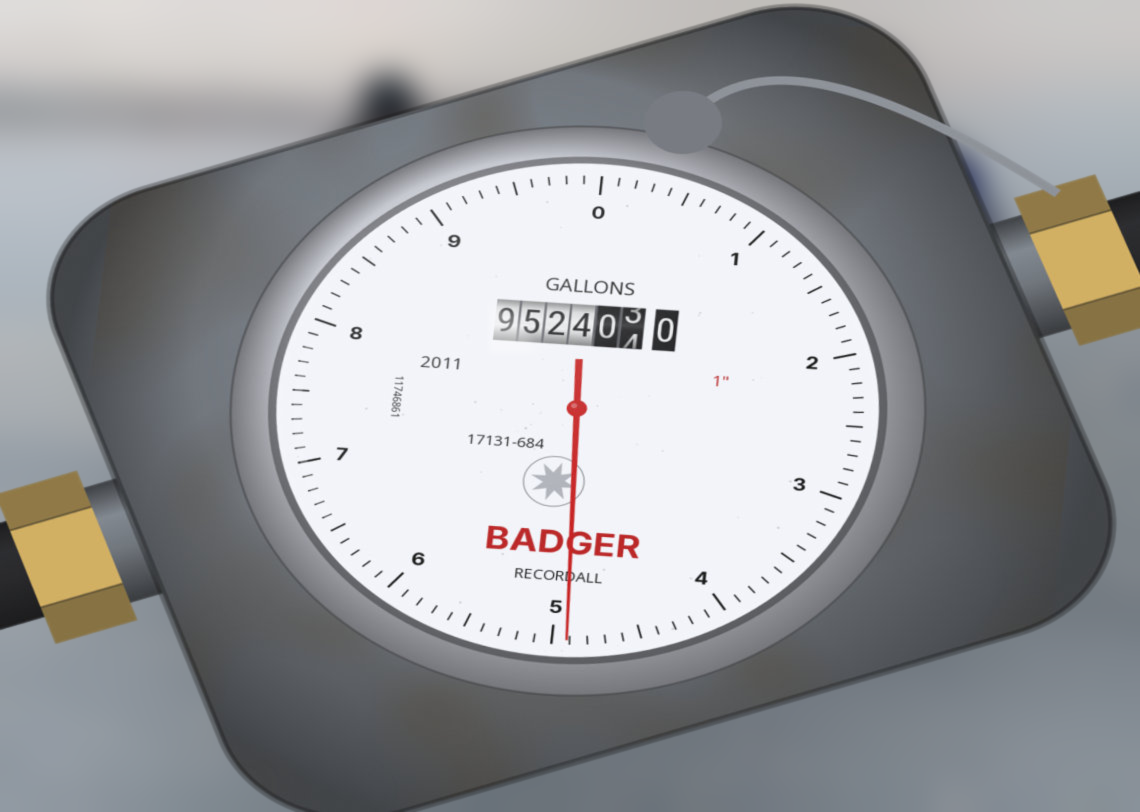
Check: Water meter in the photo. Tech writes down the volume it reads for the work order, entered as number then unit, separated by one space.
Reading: 9524034.9 gal
